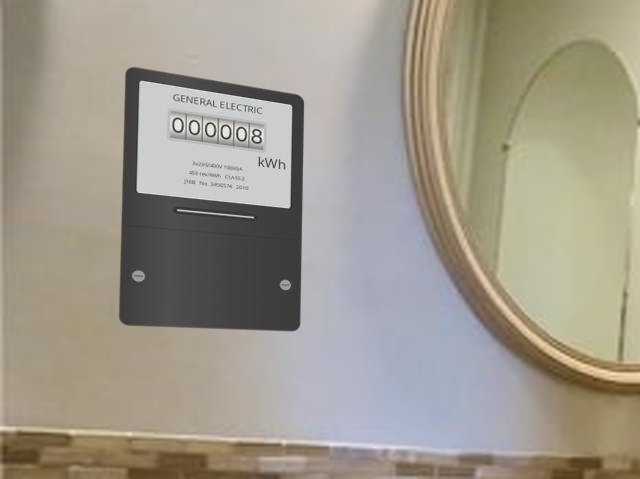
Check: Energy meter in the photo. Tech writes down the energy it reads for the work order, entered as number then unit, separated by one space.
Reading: 8 kWh
